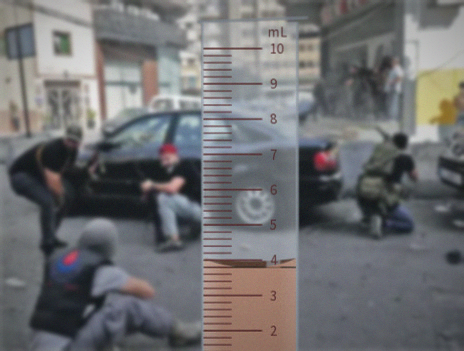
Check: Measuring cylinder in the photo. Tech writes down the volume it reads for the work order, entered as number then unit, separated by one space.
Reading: 3.8 mL
